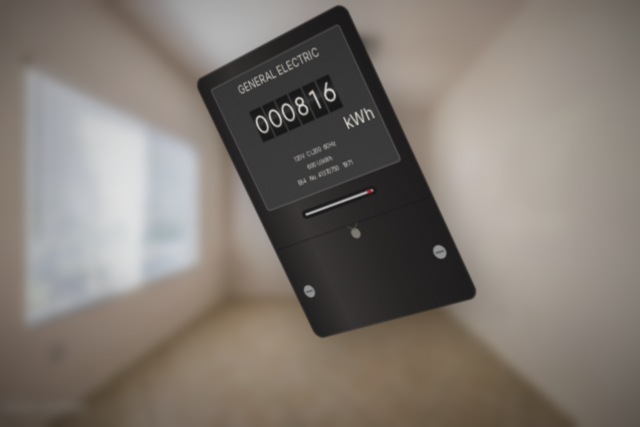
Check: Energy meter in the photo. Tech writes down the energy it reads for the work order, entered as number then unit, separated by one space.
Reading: 816 kWh
